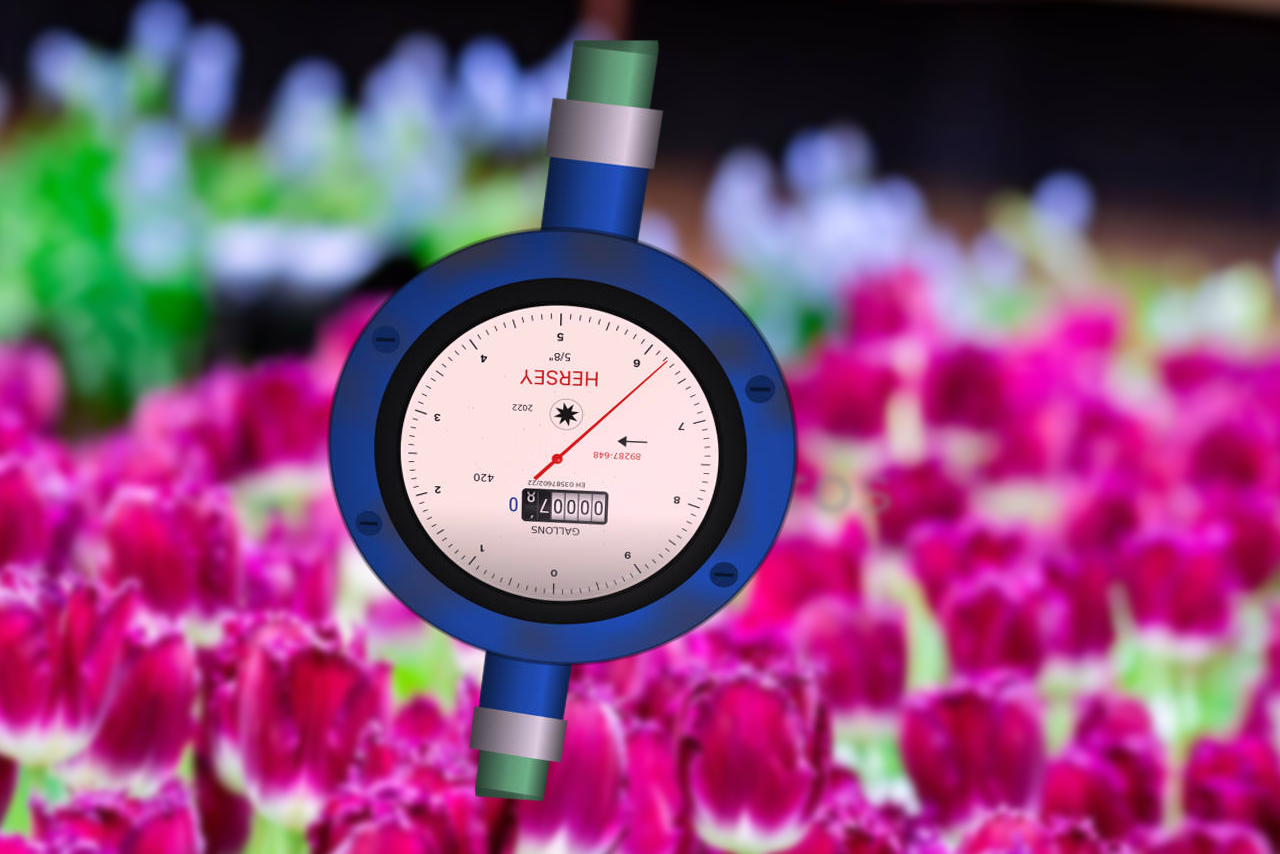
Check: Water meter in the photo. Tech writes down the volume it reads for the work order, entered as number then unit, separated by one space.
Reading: 776.2 gal
